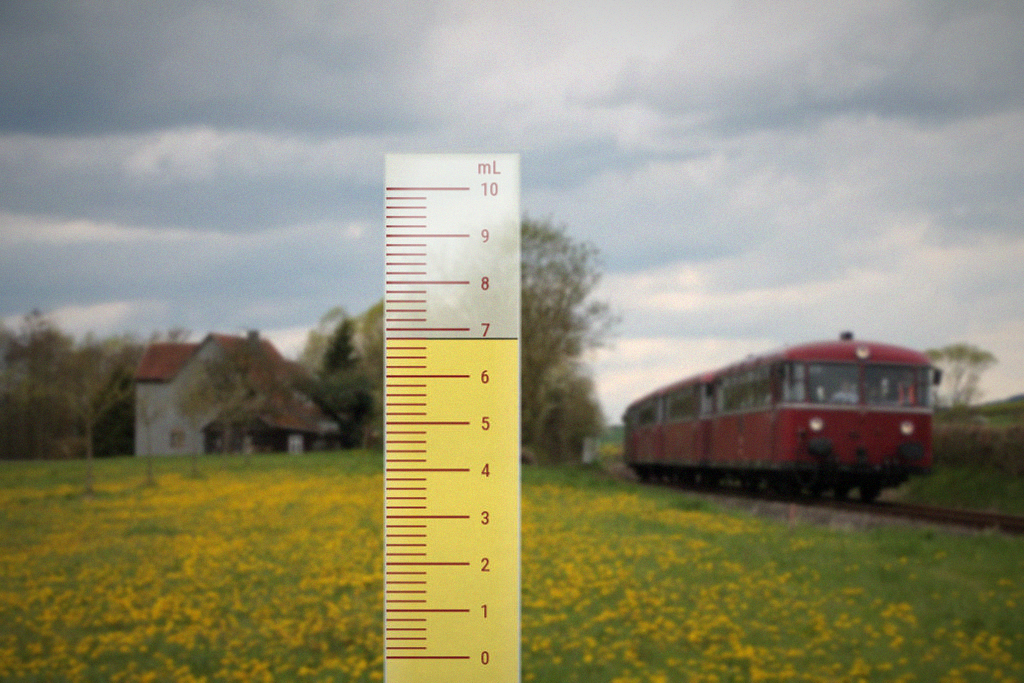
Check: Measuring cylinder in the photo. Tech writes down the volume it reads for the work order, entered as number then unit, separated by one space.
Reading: 6.8 mL
